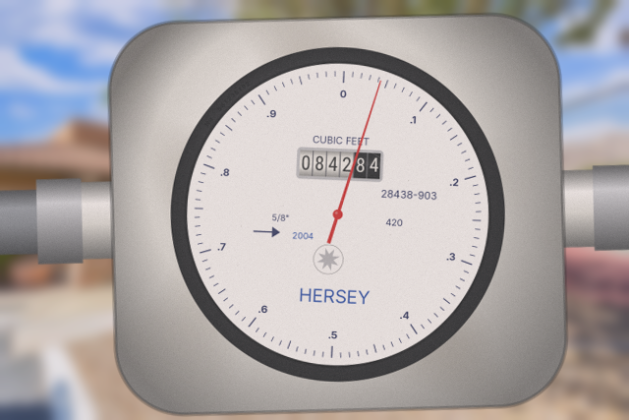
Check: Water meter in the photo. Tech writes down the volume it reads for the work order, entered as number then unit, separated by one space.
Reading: 84284.04 ft³
